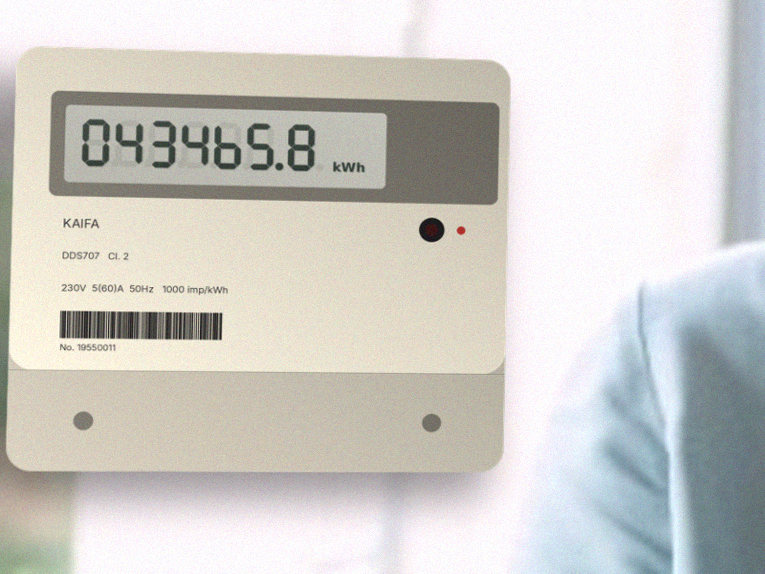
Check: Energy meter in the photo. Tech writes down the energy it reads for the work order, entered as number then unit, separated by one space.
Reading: 43465.8 kWh
